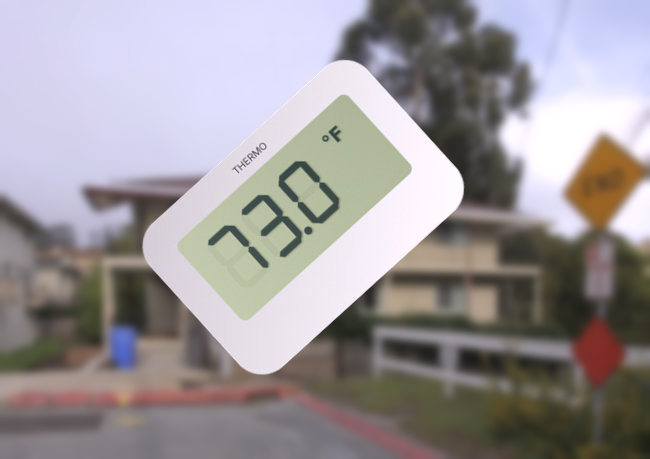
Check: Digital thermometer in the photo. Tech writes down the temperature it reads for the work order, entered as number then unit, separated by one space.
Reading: 73.0 °F
